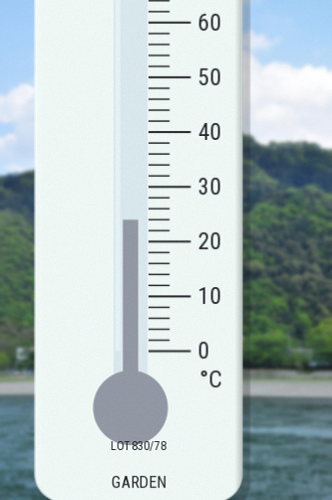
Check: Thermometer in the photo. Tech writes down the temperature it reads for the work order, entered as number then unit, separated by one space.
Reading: 24 °C
